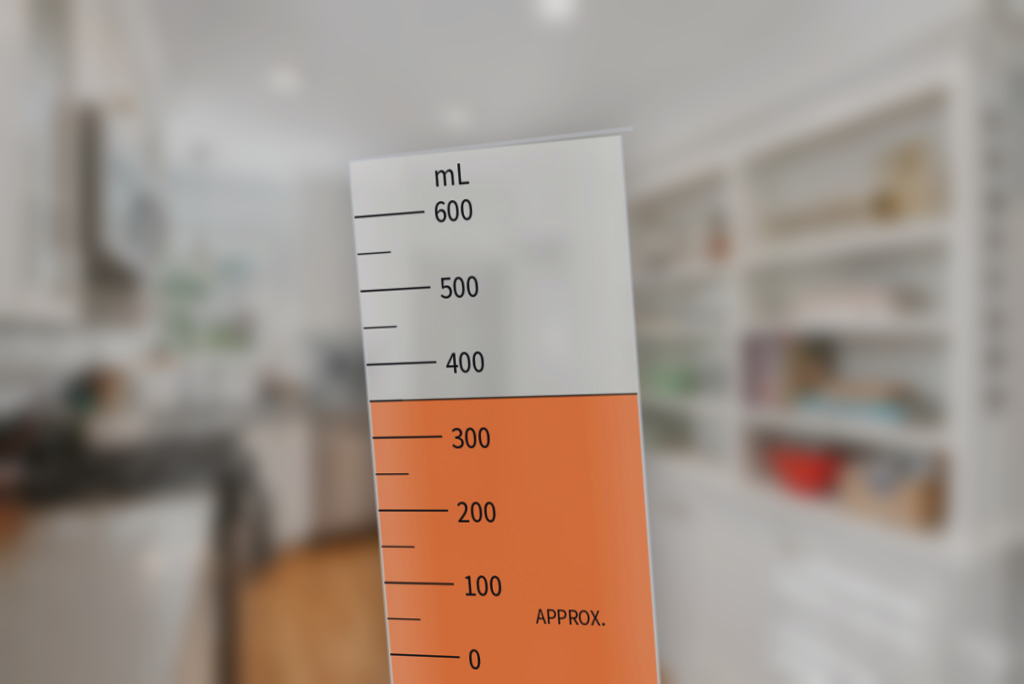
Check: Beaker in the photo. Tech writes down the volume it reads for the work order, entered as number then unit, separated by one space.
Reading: 350 mL
